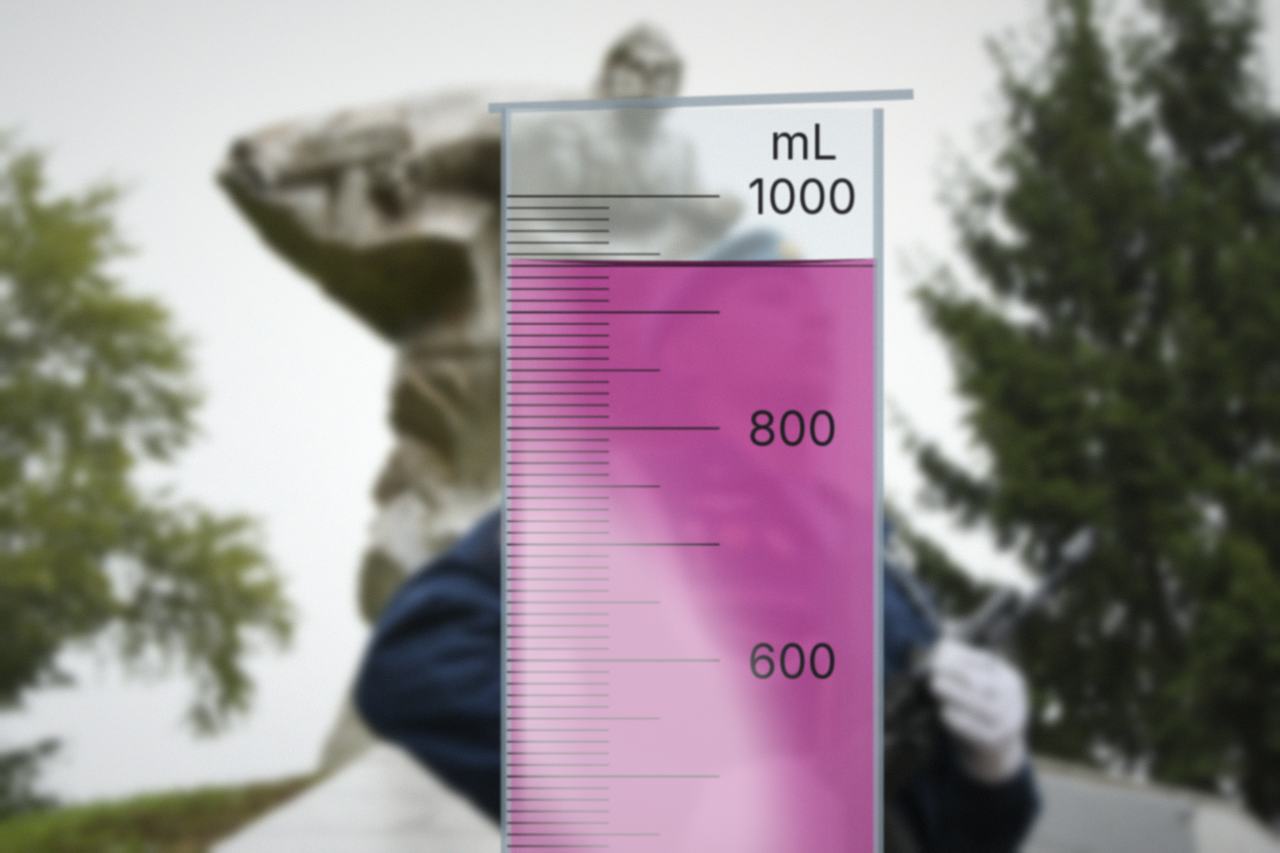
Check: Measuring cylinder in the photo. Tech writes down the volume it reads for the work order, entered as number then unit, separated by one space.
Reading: 940 mL
